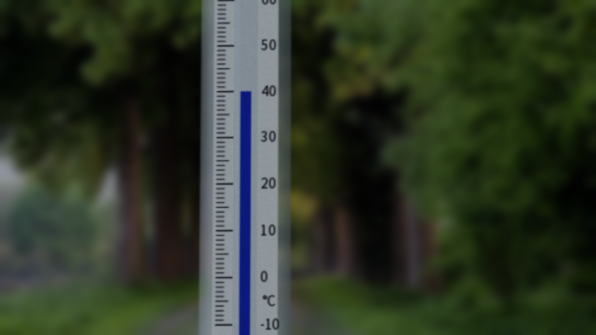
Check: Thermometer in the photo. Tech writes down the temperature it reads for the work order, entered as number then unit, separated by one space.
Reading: 40 °C
